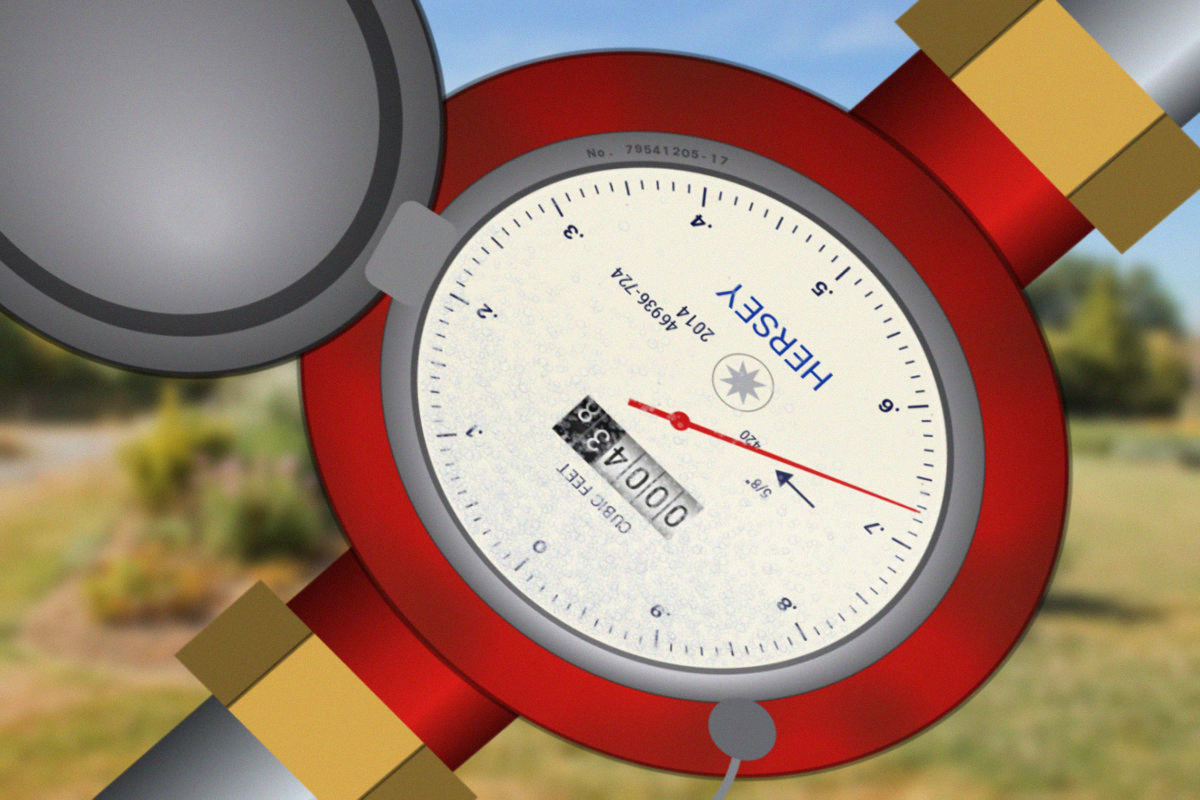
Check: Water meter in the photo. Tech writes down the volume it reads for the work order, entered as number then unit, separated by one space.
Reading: 437.67 ft³
